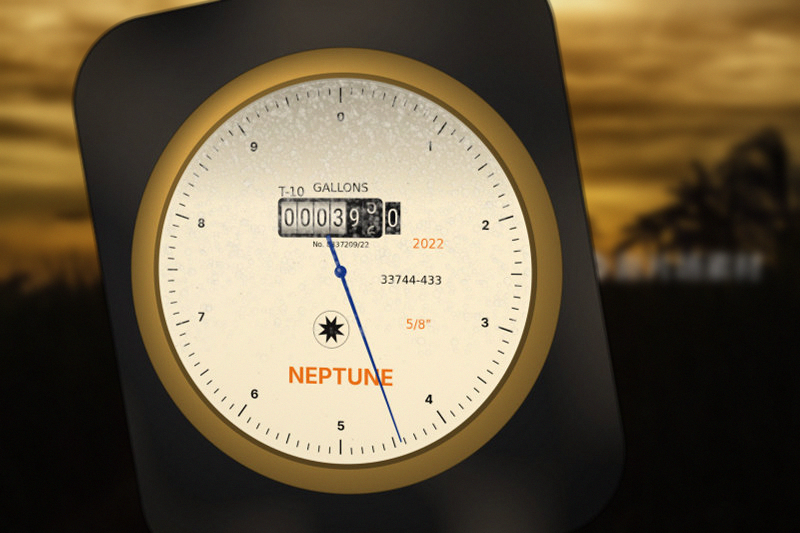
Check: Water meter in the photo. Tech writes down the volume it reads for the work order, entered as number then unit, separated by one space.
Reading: 3954.4 gal
